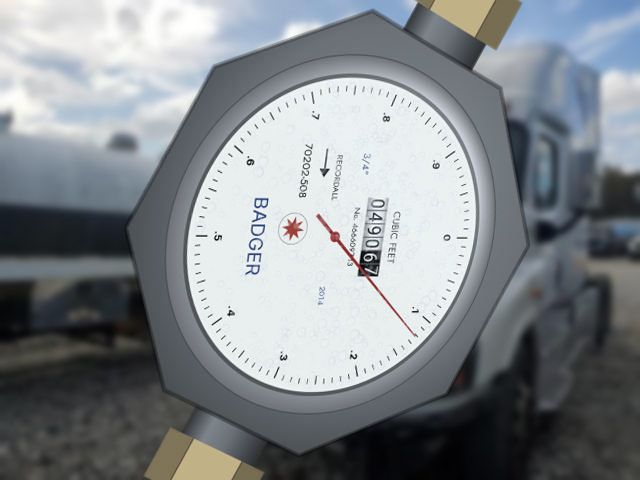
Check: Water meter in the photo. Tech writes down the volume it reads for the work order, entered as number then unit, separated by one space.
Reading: 49067.12 ft³
